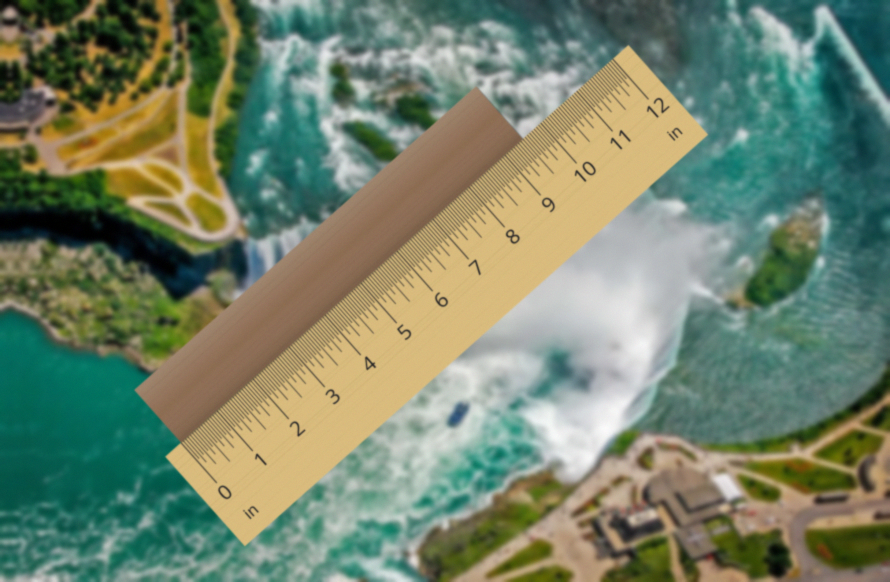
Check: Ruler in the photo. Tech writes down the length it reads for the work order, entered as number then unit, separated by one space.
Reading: 9.5 in
